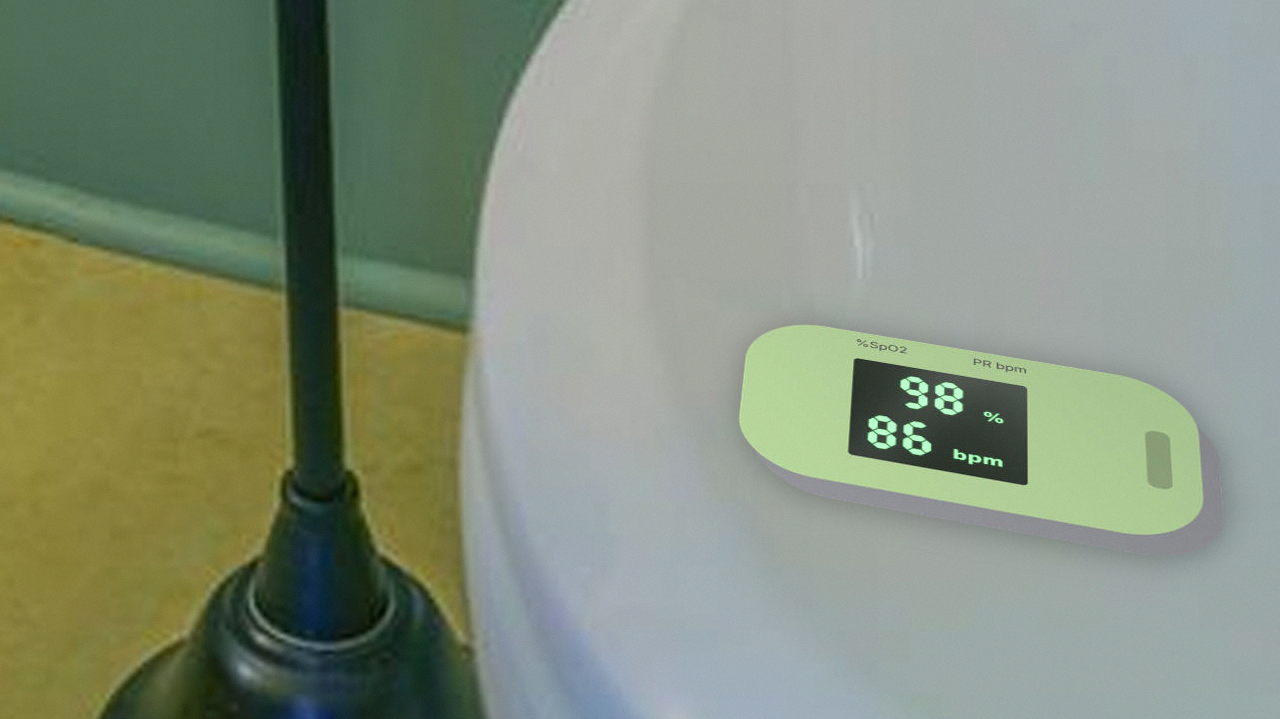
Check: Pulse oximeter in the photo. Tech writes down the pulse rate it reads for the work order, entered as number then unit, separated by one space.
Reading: 86 bpm
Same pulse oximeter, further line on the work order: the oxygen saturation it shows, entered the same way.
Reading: 98 %
